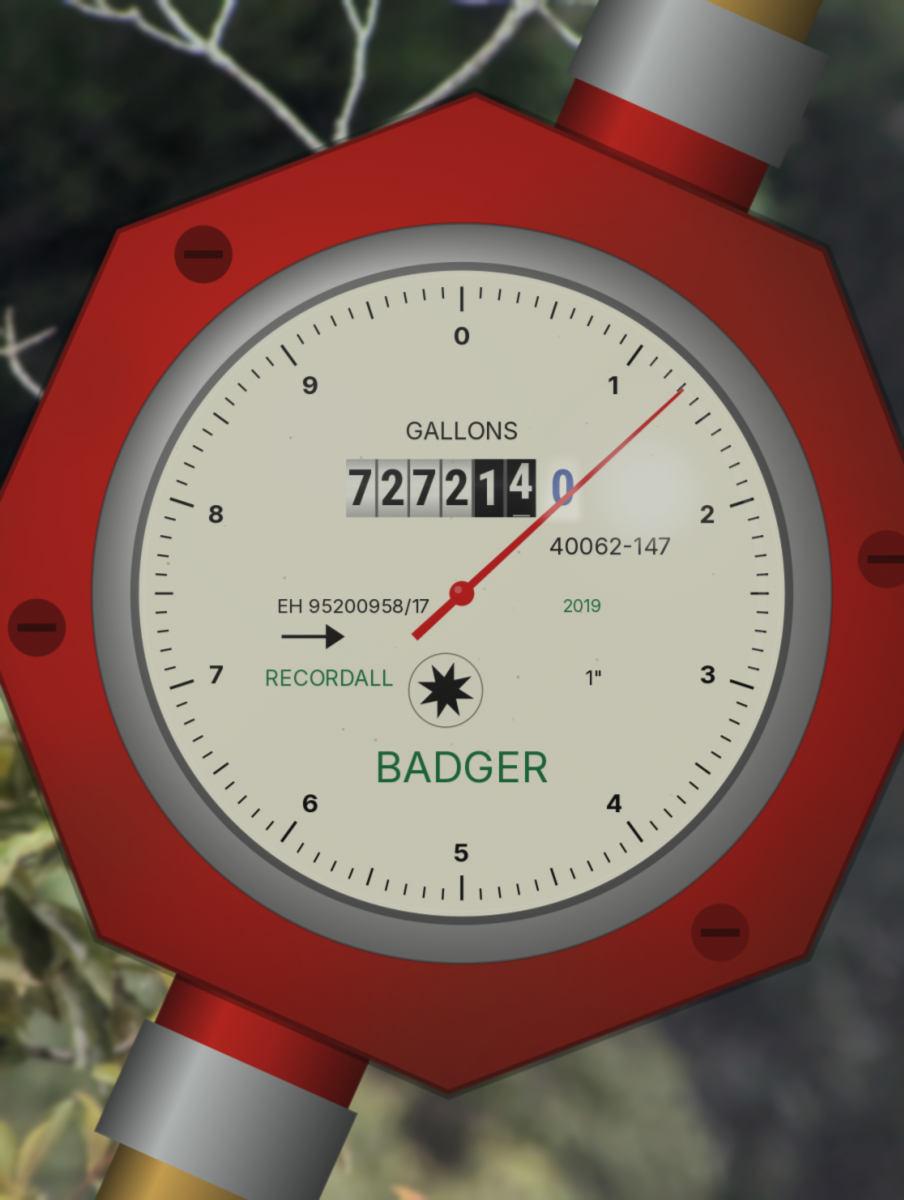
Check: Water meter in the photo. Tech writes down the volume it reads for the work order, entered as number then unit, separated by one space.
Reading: 7272141.3 gal
